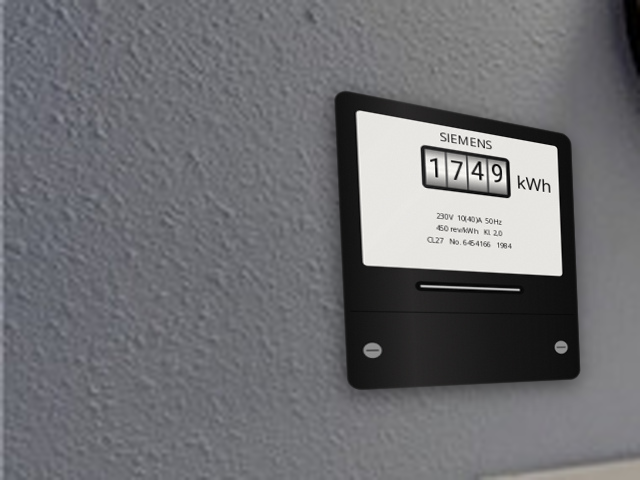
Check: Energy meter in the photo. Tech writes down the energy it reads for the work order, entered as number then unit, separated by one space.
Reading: 1749 kWh
